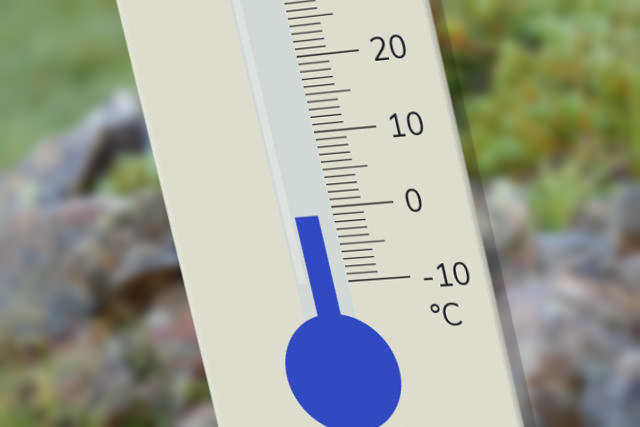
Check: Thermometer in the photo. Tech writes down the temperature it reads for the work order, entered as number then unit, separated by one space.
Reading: -1 °C
